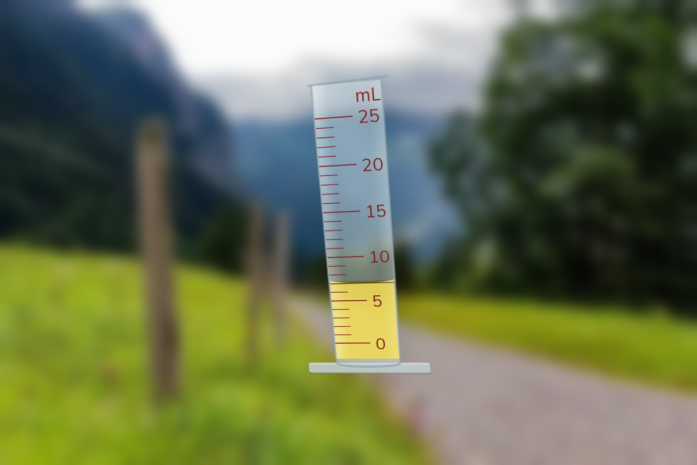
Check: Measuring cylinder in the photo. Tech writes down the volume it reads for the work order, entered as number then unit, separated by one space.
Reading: 7 mL
